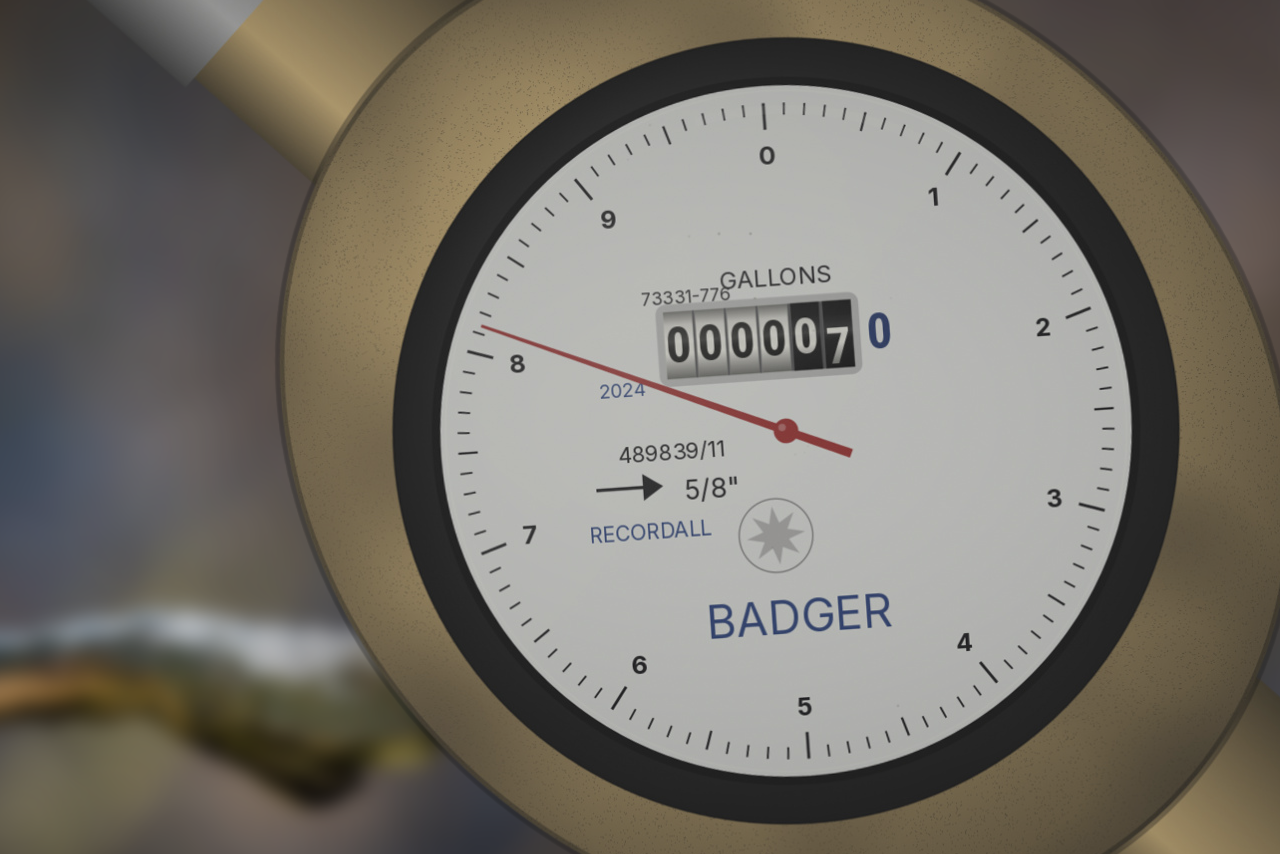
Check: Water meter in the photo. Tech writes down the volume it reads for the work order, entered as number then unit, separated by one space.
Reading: 68.1 gal
